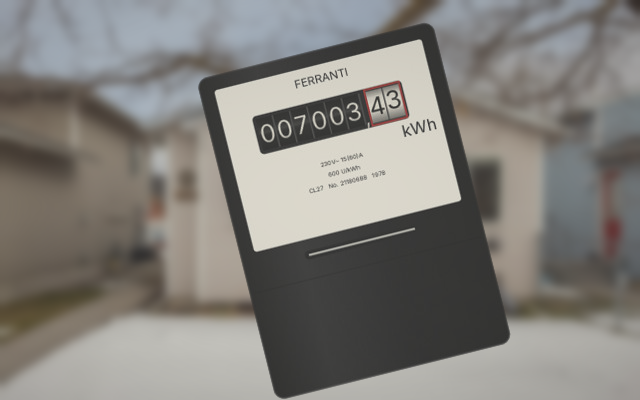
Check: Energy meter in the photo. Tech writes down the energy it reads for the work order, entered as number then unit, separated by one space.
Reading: 7003.43 kWh
